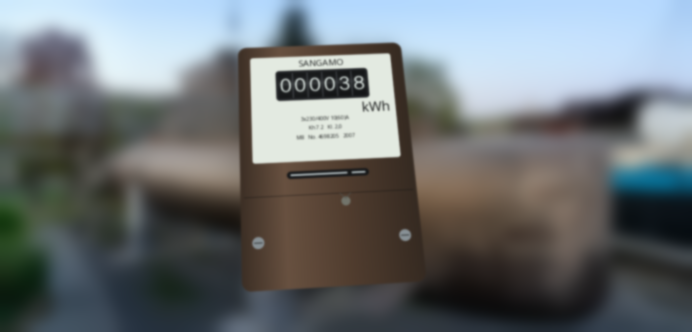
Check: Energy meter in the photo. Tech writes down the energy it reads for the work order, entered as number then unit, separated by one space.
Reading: 38 kWh
